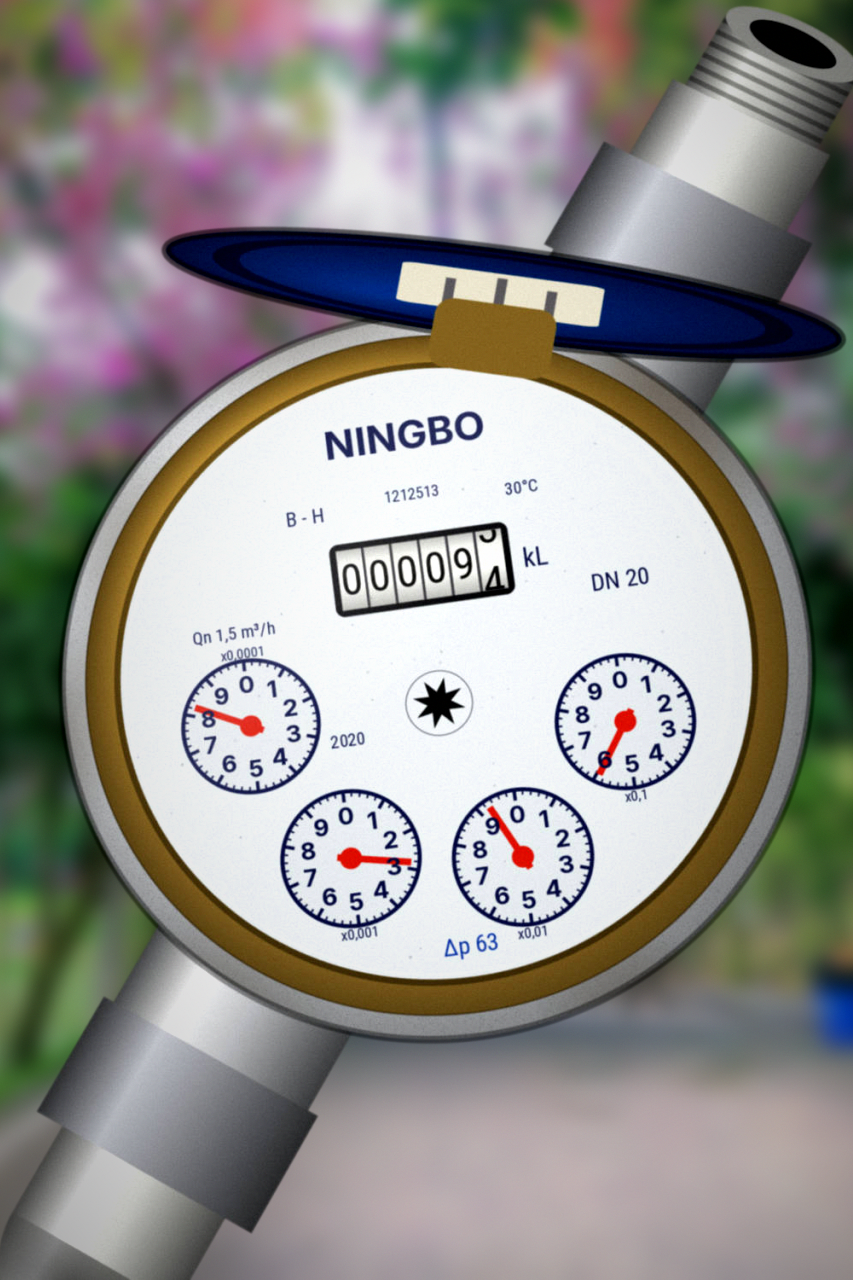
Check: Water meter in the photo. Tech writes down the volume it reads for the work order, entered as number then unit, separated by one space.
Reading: 93.5928 kL
